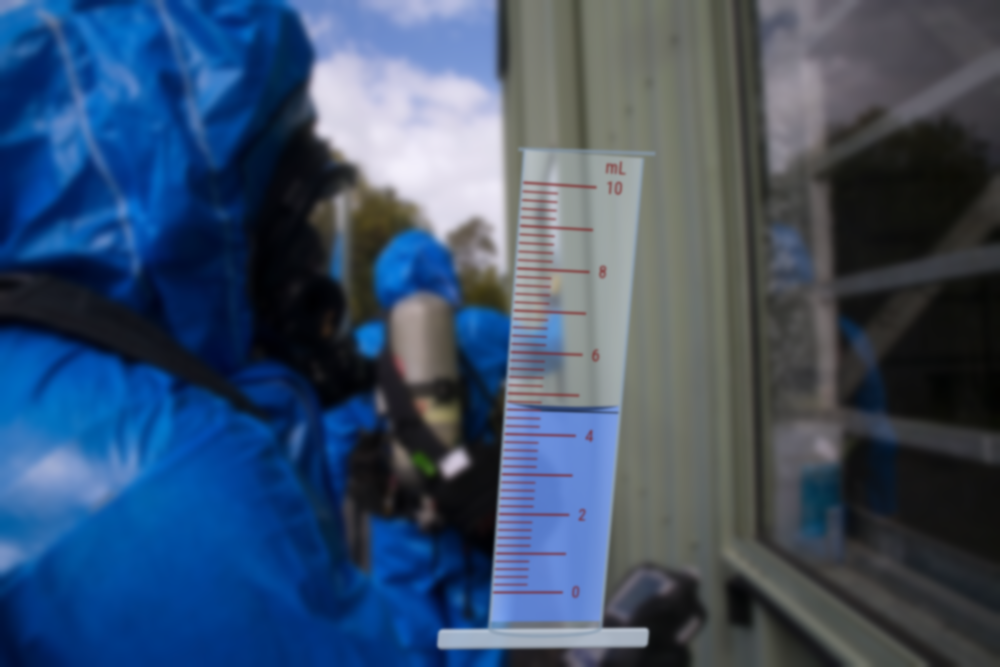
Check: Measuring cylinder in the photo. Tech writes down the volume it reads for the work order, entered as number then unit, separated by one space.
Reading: 4.6 mL
